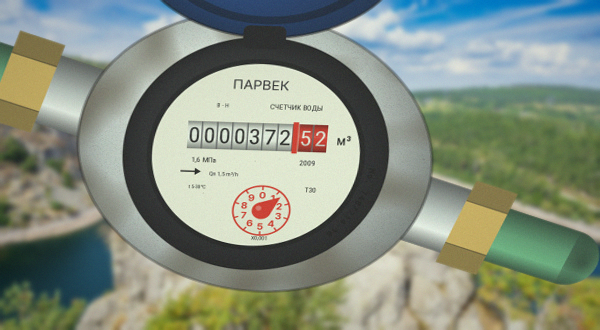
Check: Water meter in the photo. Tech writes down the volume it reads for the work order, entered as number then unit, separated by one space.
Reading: 372.521 m³
